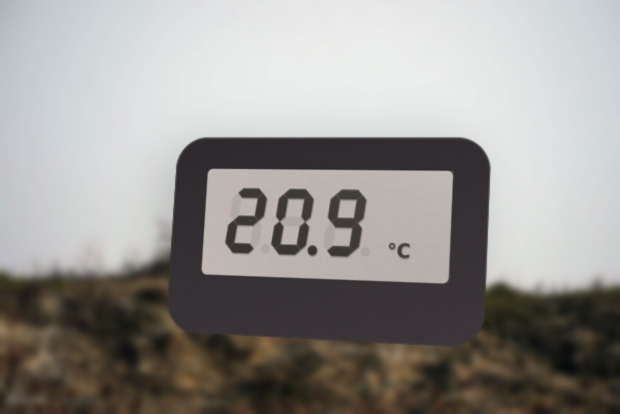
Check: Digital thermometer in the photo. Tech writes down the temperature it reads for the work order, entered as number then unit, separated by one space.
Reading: 20.9 °C
